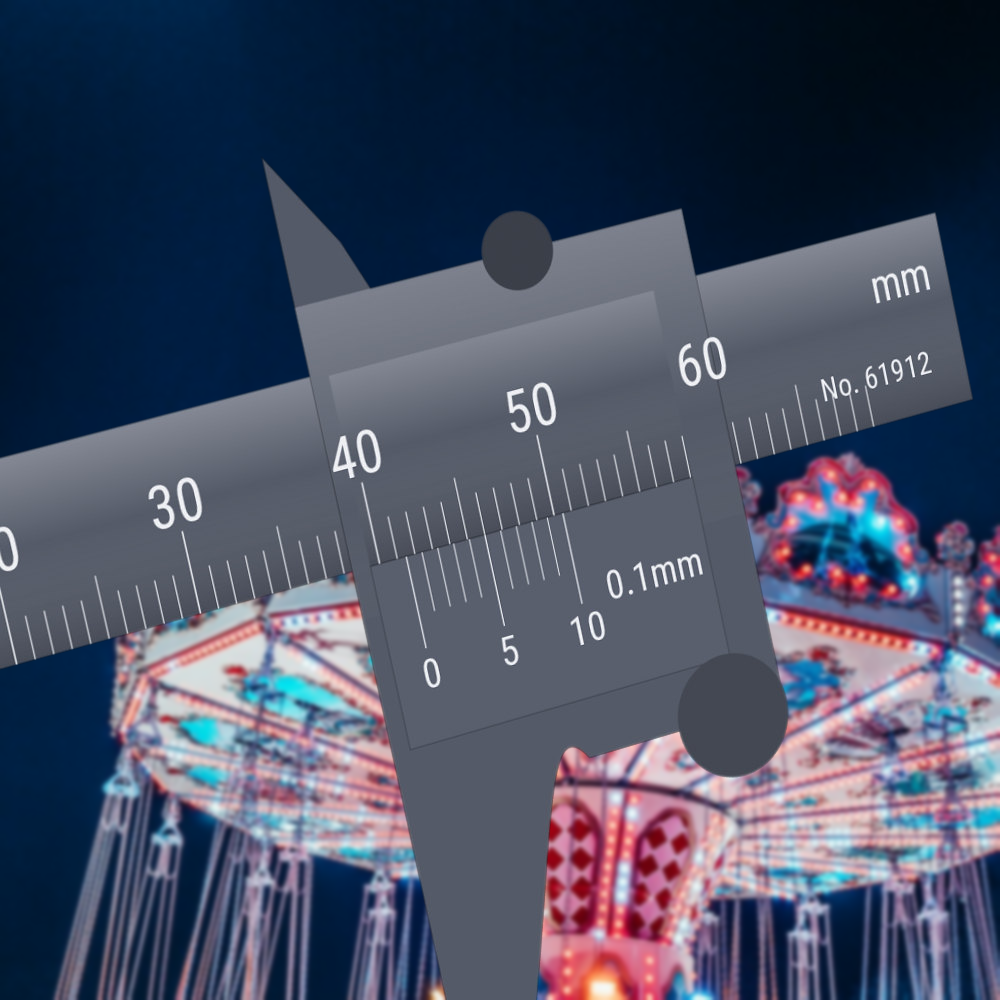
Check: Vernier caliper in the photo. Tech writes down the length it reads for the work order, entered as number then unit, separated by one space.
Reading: 41.5 mm
